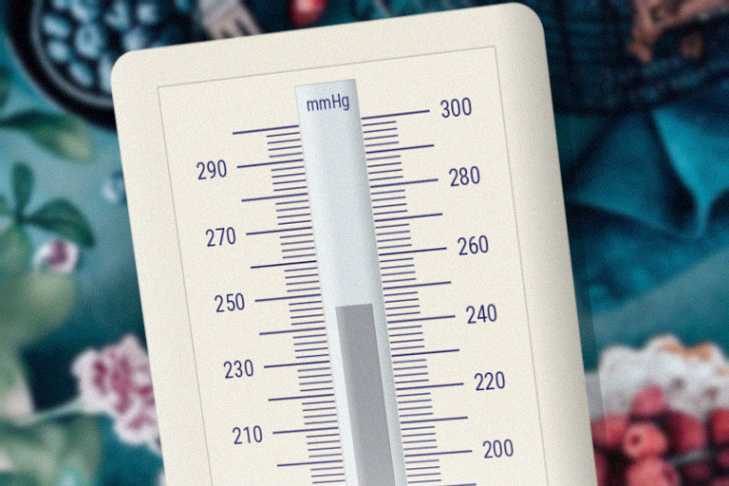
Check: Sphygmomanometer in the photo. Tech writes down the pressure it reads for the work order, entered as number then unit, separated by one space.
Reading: 246 mmHg
